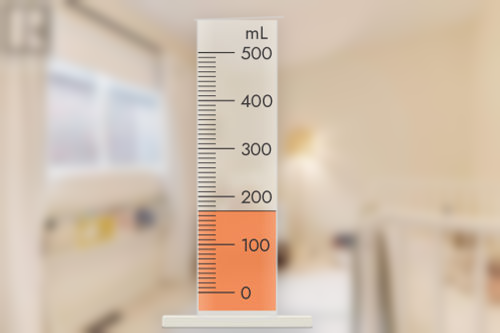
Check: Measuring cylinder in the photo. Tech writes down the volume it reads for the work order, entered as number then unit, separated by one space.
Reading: 170 mL
